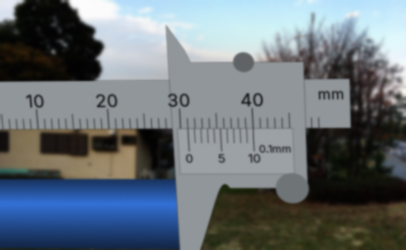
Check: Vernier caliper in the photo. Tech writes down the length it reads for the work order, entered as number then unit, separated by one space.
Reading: 31.0 mm
